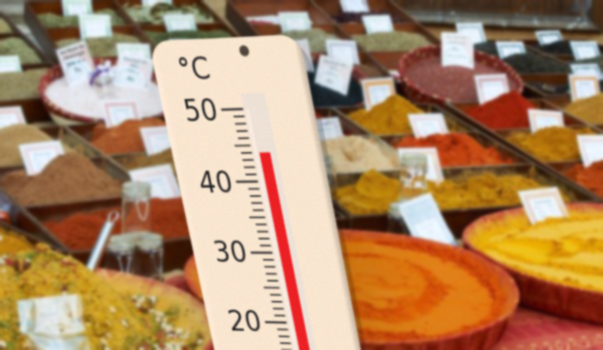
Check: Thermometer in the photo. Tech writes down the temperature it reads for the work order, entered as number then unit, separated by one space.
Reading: 44 °C
